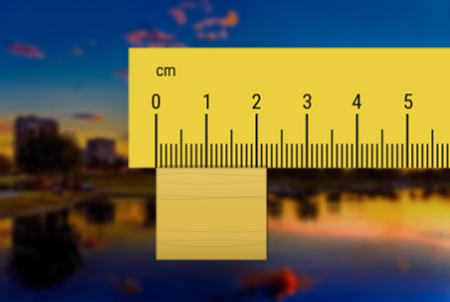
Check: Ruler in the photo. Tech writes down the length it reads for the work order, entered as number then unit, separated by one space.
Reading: 2.2 cm
